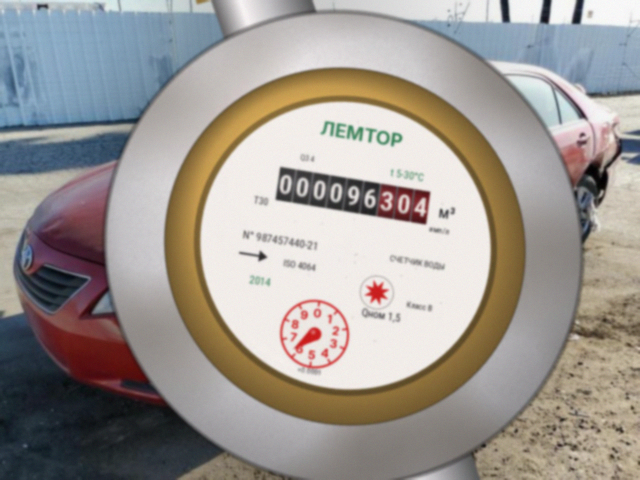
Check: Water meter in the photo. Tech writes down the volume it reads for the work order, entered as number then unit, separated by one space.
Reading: 96.3046 m³
